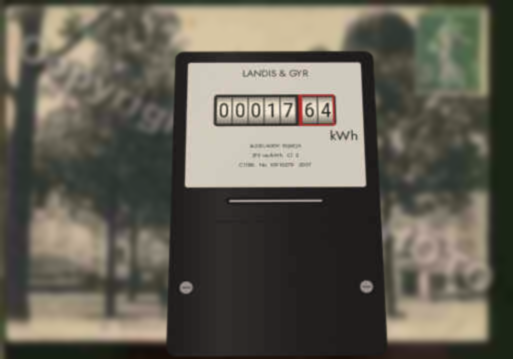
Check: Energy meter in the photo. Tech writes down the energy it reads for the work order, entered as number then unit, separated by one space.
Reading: 17.64 kWh
